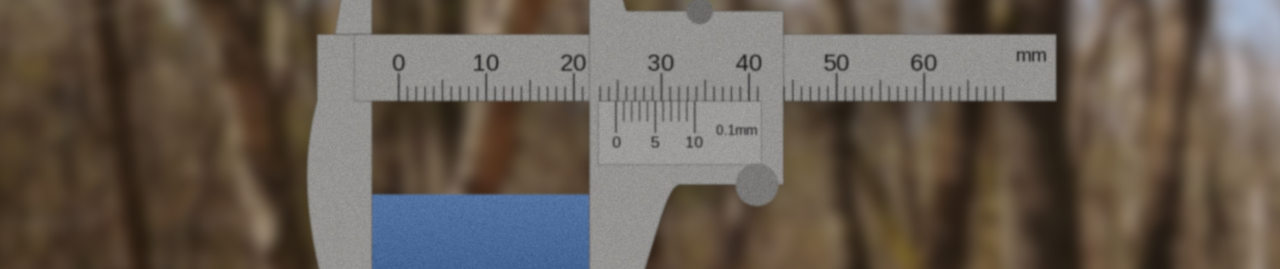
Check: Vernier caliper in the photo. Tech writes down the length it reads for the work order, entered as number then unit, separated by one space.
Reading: 24.8 mm
